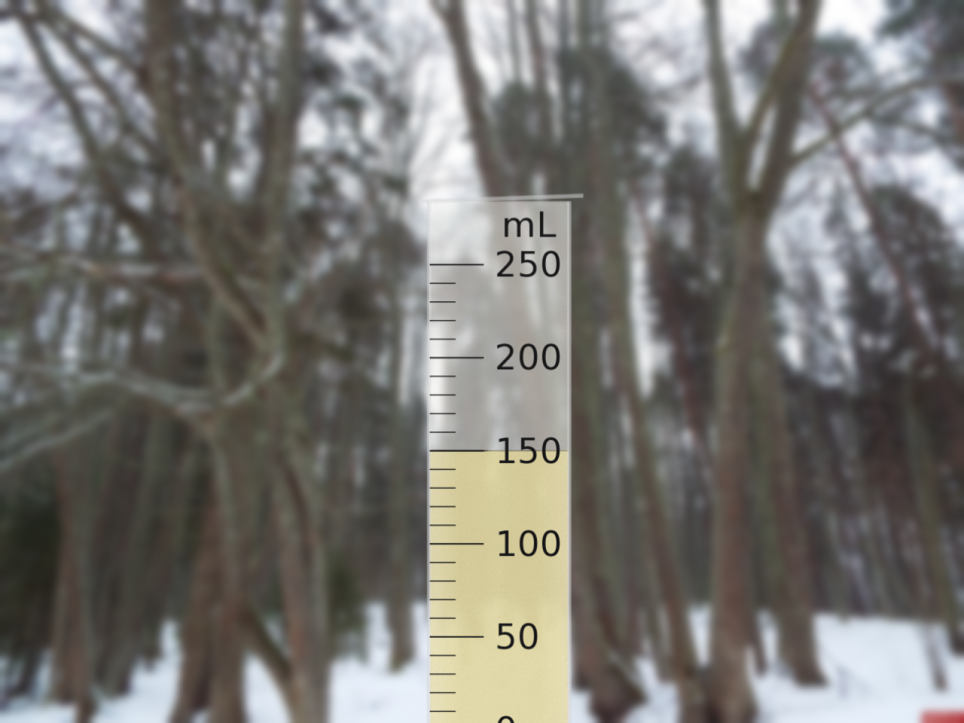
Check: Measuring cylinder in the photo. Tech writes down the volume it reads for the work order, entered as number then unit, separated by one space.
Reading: 150 mL
